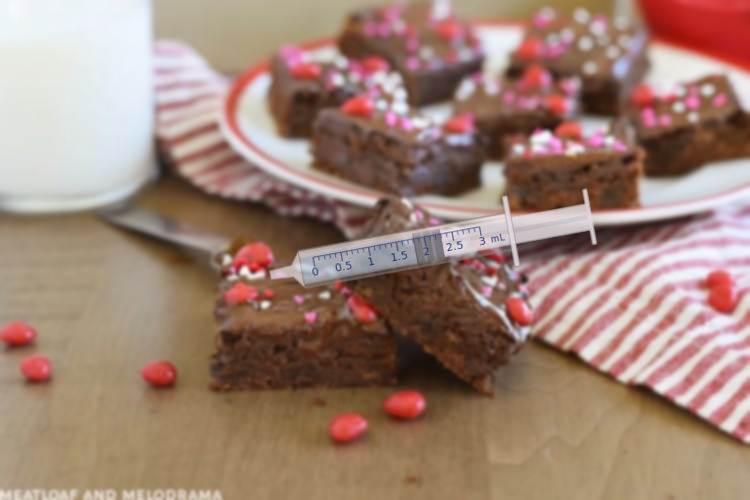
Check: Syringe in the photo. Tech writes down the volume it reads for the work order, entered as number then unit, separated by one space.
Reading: 1.8 mL
